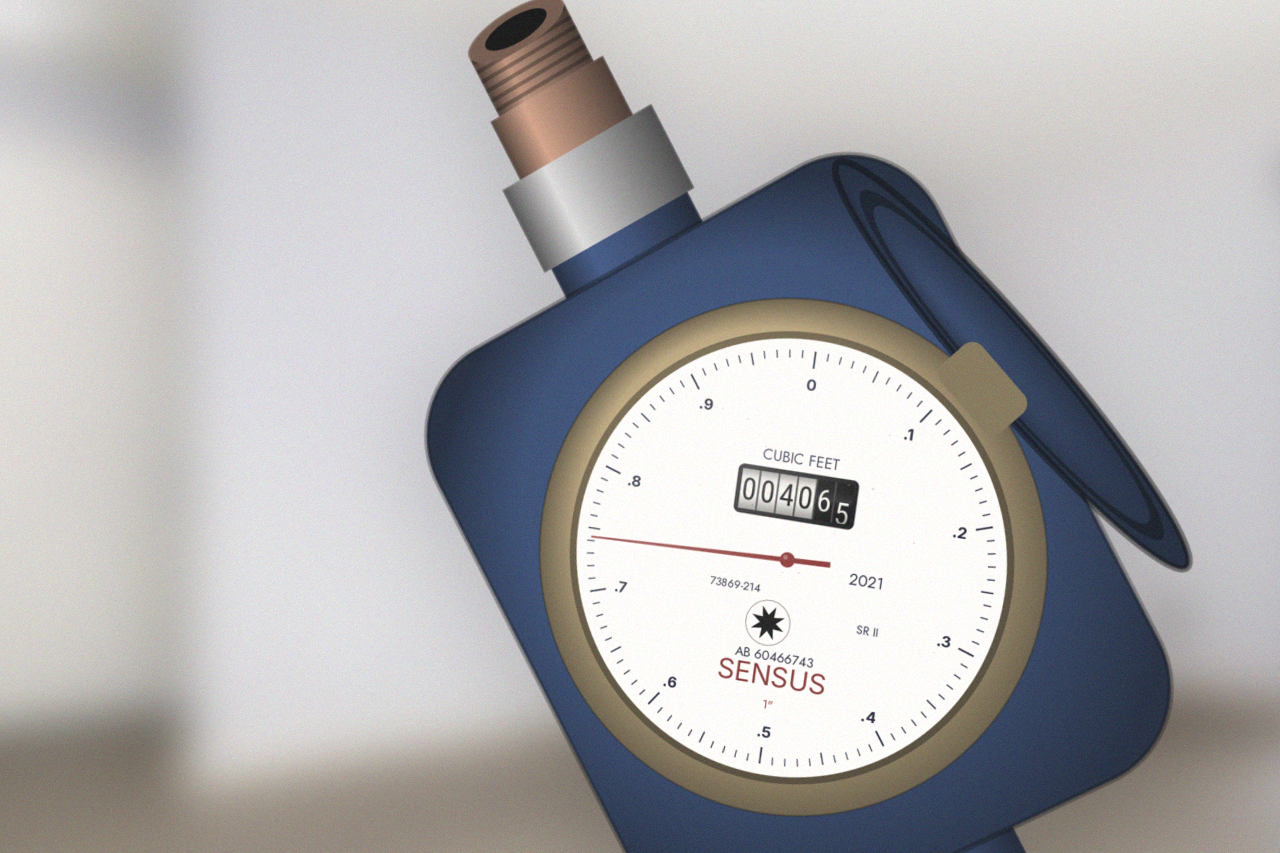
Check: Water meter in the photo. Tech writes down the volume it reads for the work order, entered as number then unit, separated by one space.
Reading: 4064.74 ft³
